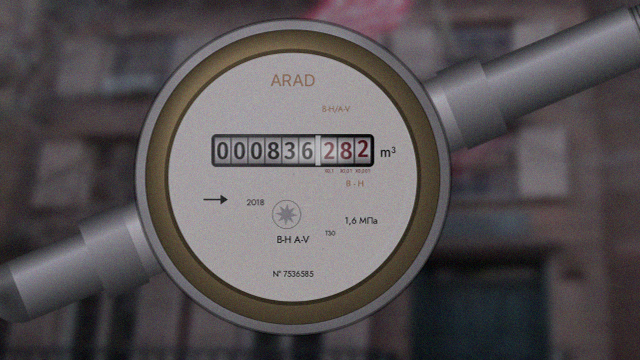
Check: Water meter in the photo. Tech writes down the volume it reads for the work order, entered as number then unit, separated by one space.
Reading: 836.282 m³
